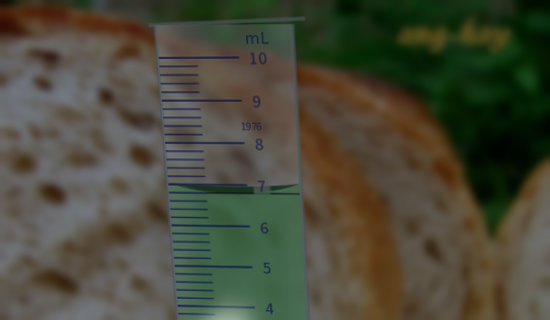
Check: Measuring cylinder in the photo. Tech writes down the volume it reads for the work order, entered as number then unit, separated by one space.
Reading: 6.8 mL
